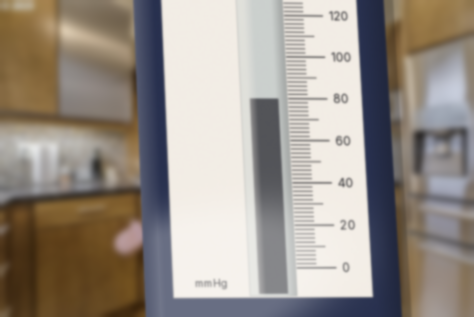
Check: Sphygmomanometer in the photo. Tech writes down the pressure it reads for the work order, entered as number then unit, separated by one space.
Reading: 80 mmHg
